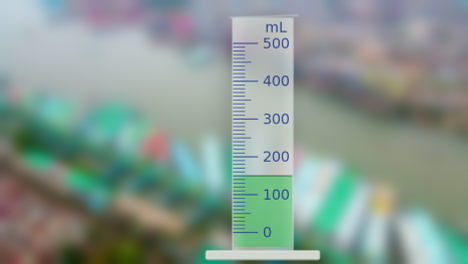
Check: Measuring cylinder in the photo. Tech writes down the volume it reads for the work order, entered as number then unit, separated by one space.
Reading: 150 mL
